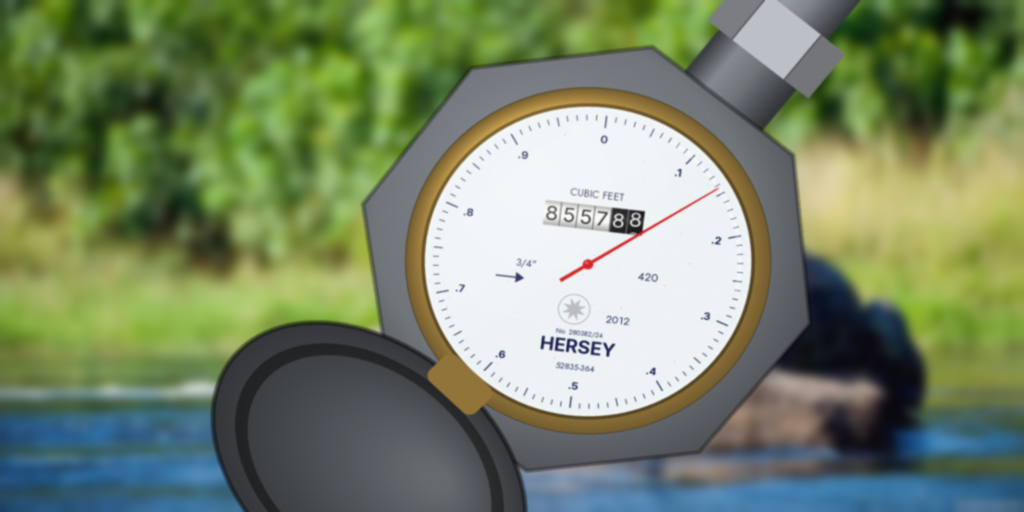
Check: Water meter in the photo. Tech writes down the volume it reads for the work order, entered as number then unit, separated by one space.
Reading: 855788.14 ft³
